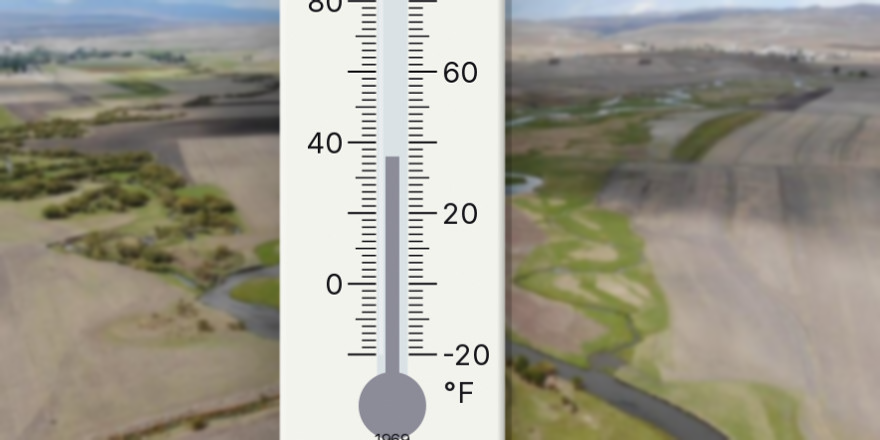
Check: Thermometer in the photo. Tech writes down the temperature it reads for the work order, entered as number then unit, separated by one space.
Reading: 36 °F
